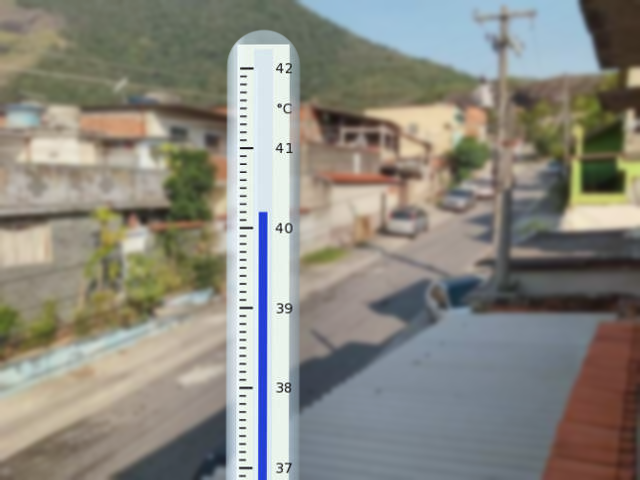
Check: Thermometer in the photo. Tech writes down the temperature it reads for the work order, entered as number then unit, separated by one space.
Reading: 40.2 °C
